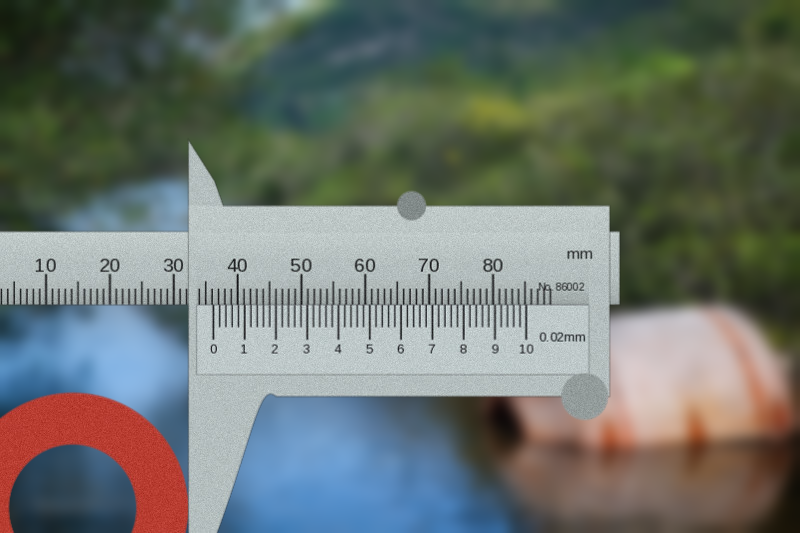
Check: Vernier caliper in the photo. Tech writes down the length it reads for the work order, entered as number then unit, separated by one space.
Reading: 36.2 mm
